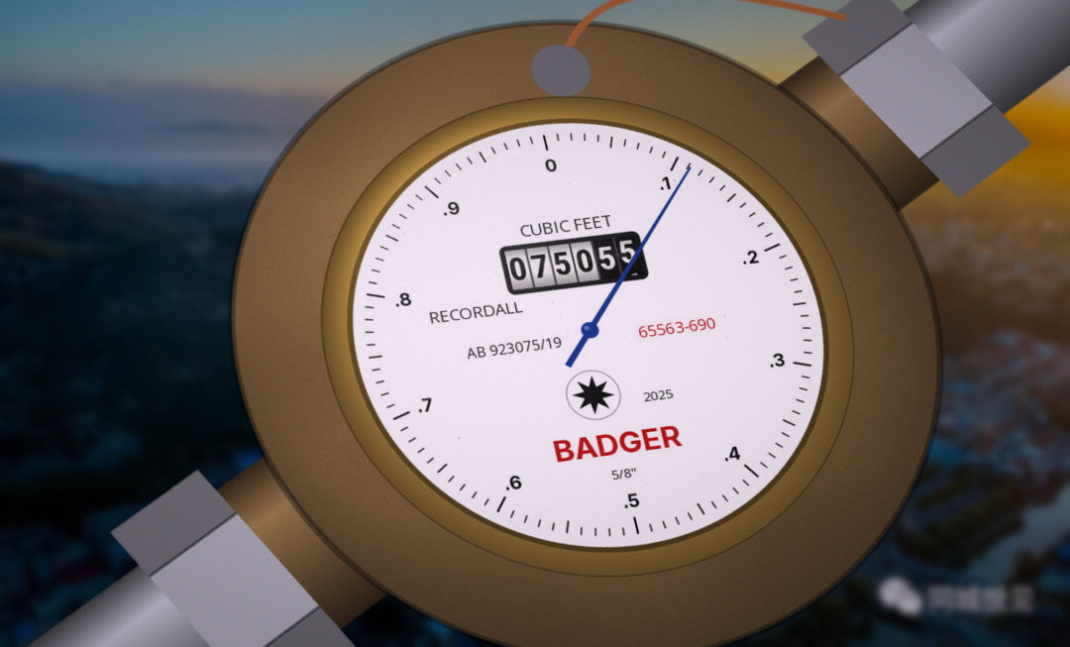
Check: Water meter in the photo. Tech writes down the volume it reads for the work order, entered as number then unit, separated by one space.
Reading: 75055.11 ft³
